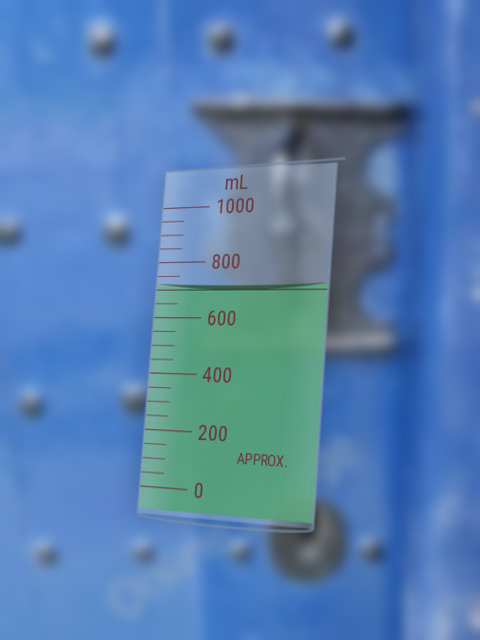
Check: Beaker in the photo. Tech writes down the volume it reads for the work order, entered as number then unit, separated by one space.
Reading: 700 mL
